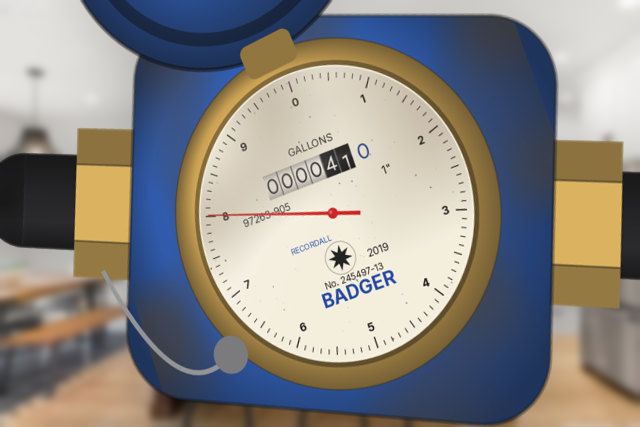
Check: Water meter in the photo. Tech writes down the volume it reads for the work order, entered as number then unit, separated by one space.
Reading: 408.0 gal
